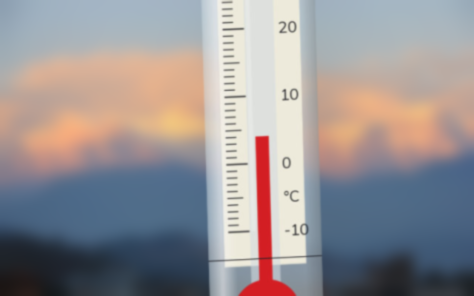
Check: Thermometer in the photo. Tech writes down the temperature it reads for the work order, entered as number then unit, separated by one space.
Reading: 4 °C
